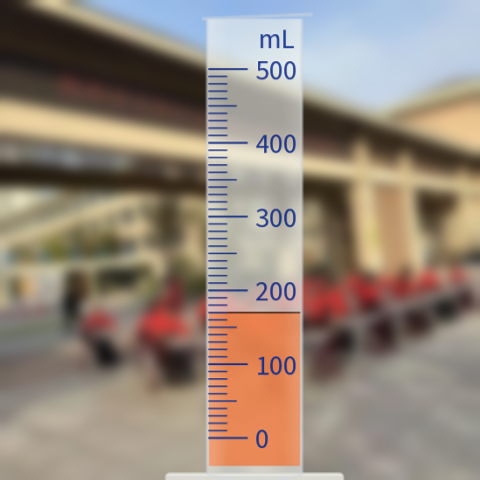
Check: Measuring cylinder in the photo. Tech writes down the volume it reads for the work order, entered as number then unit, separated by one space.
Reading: 170 mL
